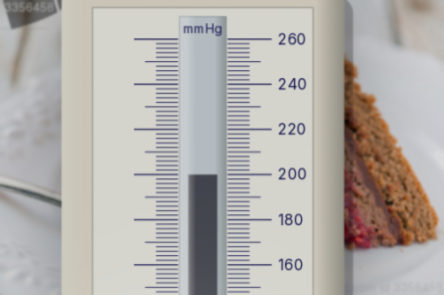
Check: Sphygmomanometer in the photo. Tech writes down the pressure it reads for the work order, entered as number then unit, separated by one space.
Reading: 200 mmHg
